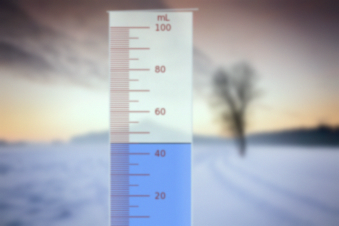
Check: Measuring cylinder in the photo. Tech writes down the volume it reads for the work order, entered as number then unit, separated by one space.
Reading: 45 mL
